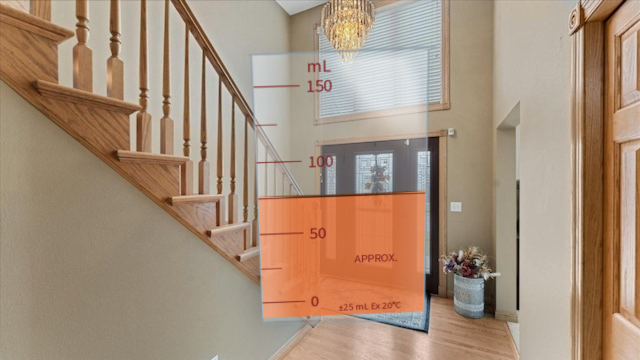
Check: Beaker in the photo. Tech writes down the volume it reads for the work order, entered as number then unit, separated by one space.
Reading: 75 mL
